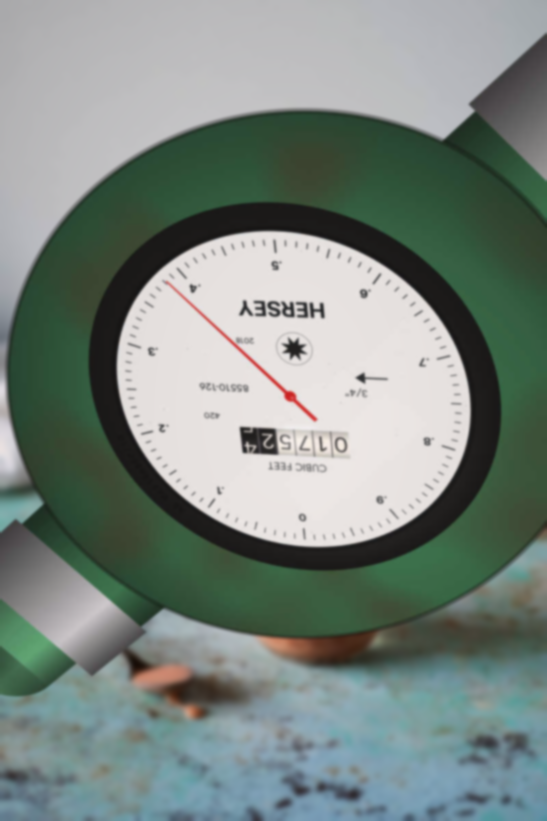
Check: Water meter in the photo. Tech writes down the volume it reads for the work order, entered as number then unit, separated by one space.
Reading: 17524.38 ft³
